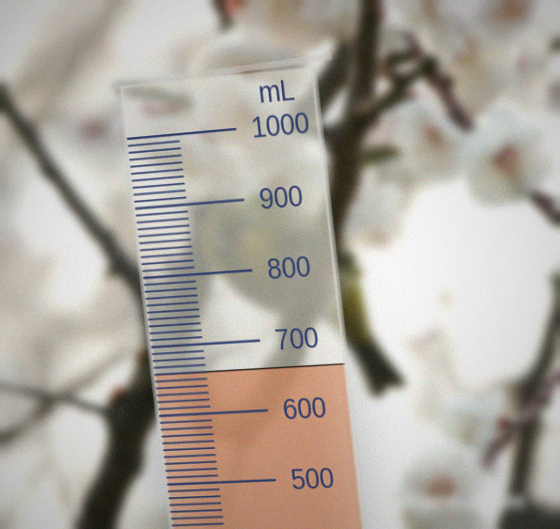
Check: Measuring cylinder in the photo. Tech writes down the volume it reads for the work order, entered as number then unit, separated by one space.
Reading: 660 mL
